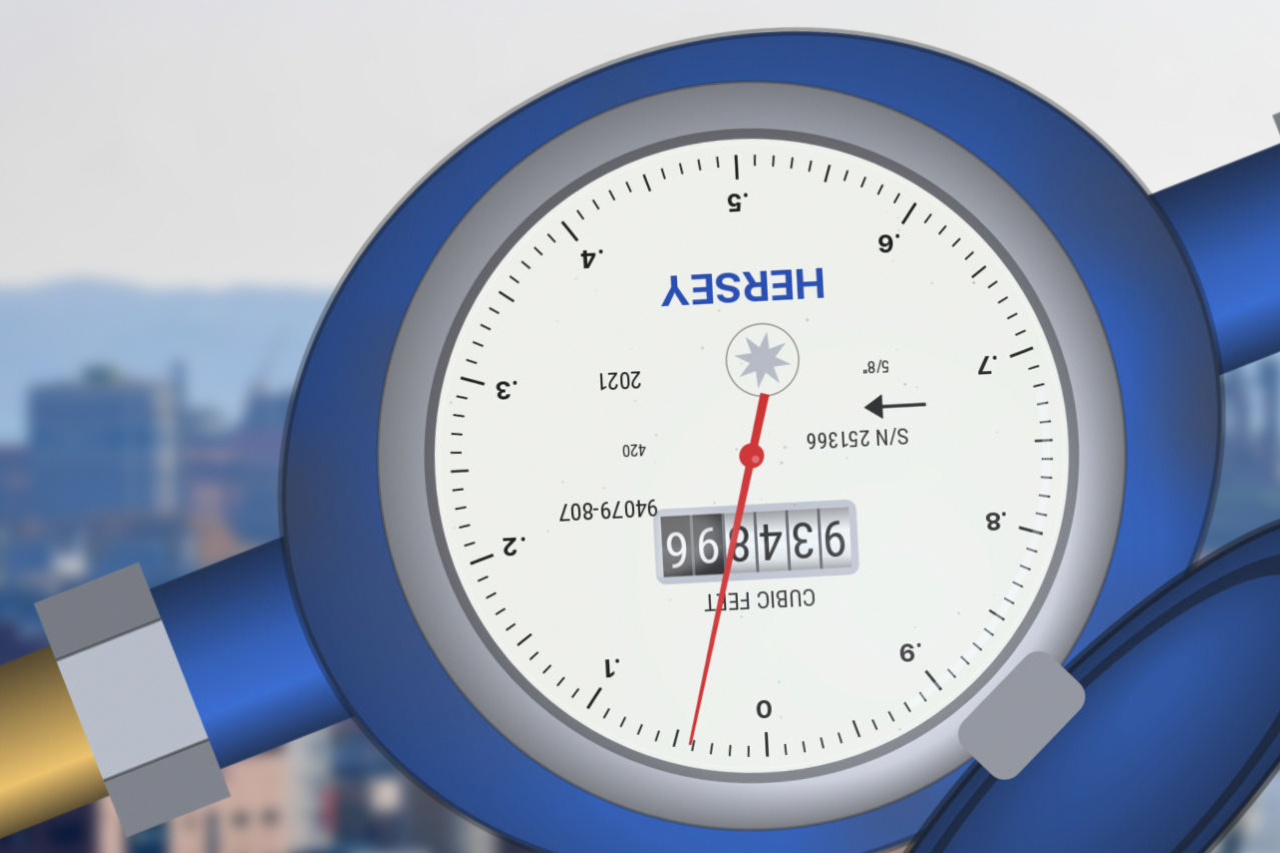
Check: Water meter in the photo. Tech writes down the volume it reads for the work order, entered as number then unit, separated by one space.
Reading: 934896.04 ft³
